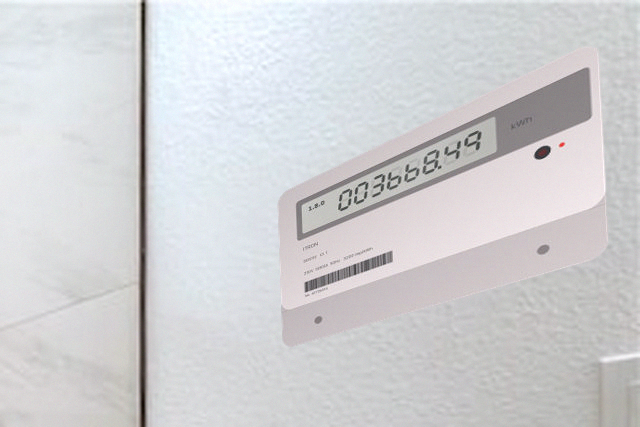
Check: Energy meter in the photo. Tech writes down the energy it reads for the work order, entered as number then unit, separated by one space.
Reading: 3668.49 kWh
